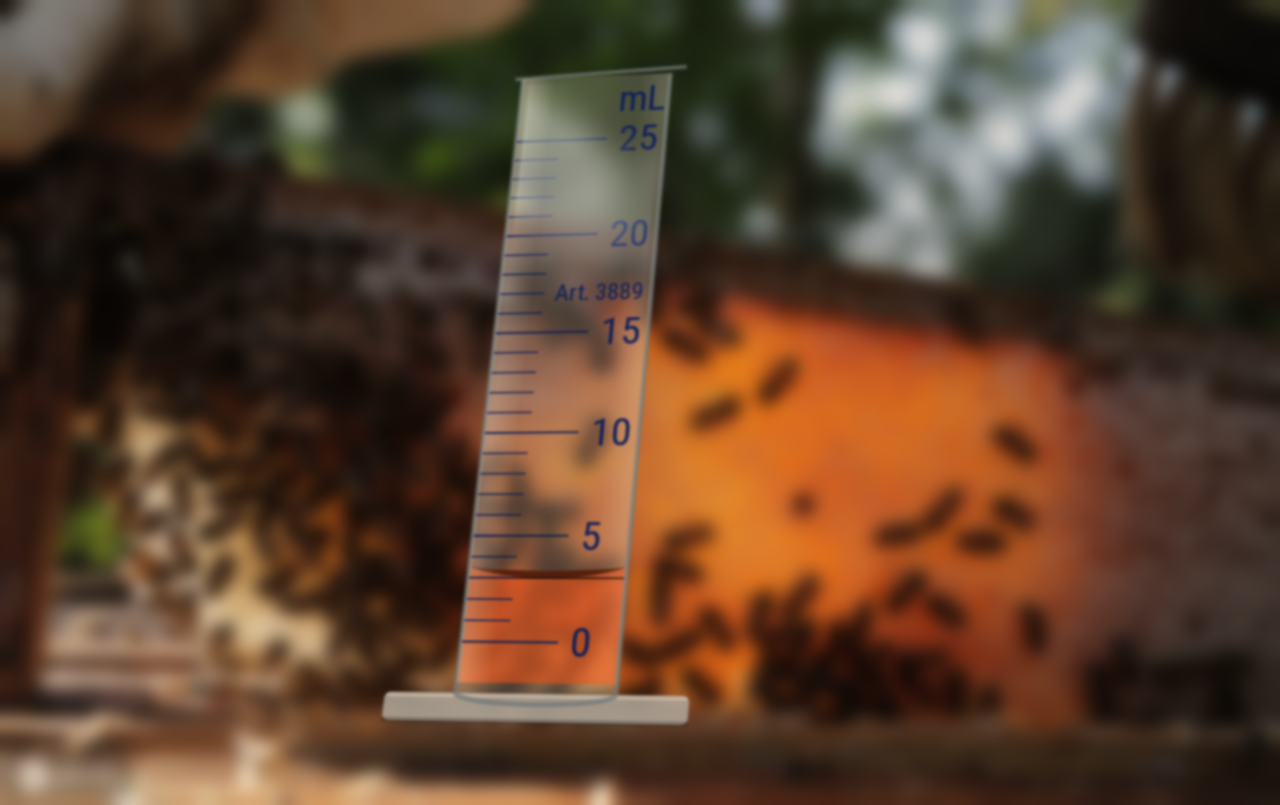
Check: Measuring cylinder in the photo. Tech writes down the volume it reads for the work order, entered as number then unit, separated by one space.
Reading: 3 mL
